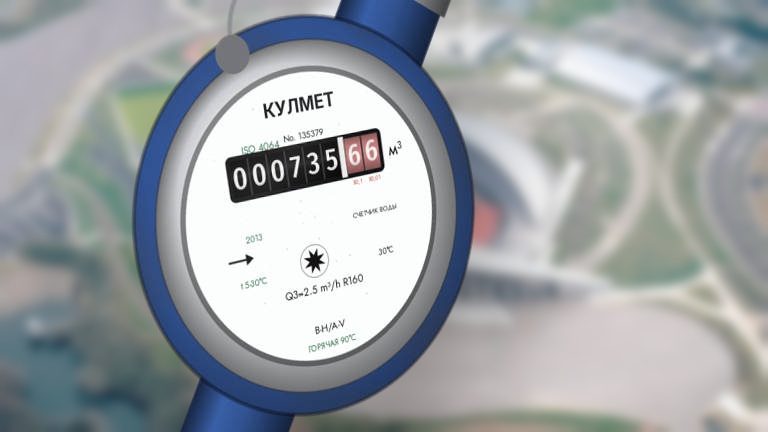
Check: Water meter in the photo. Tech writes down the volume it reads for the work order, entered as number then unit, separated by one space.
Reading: 735.66 m³
